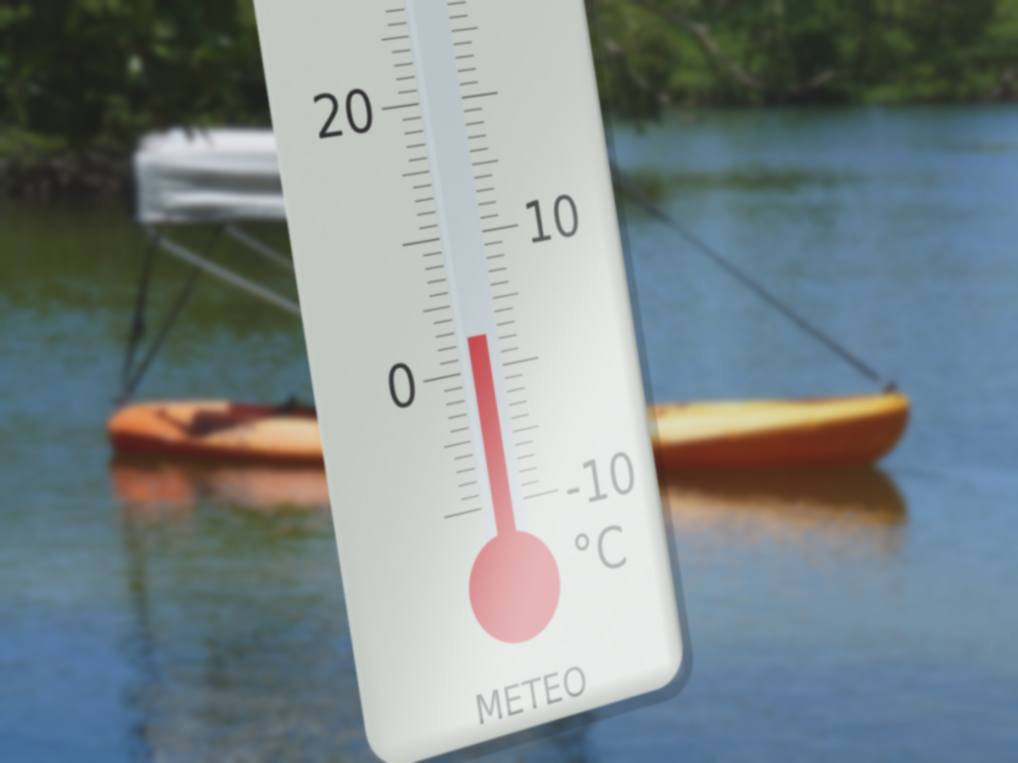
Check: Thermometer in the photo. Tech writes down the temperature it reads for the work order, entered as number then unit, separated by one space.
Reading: 2.5 °C
